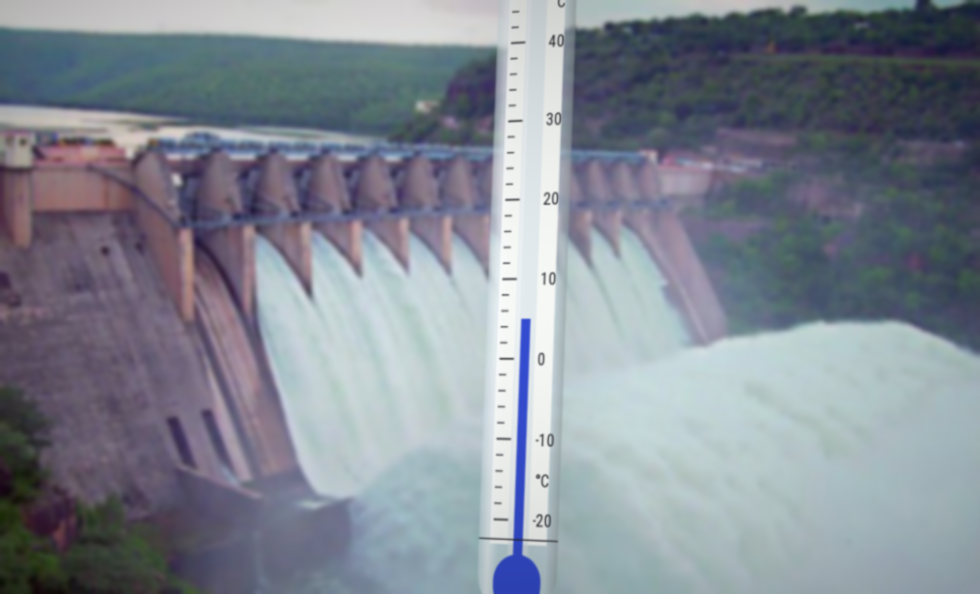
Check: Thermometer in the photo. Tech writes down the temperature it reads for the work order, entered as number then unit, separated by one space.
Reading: 5 °C
